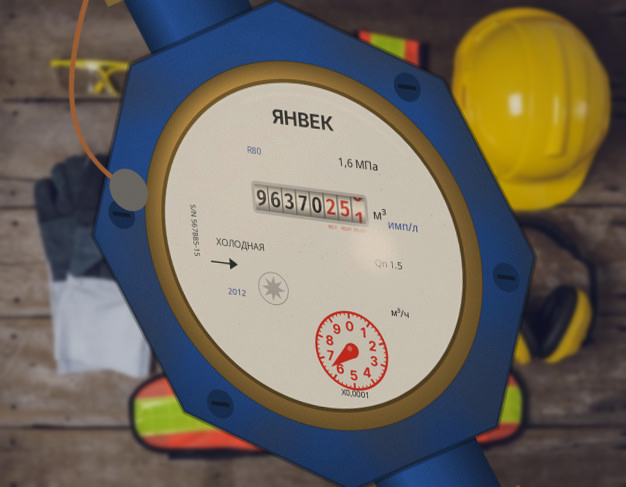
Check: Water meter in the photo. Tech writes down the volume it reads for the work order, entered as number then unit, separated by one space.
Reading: 96370.2506 m³
